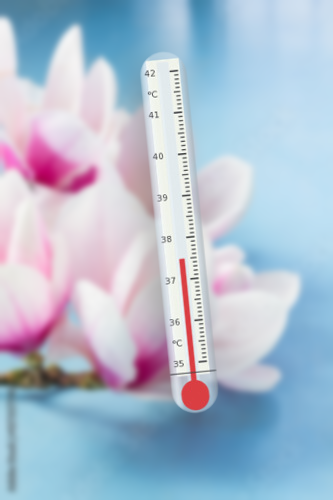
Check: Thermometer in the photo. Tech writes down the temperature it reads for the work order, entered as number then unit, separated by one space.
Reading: 37.5 °C
